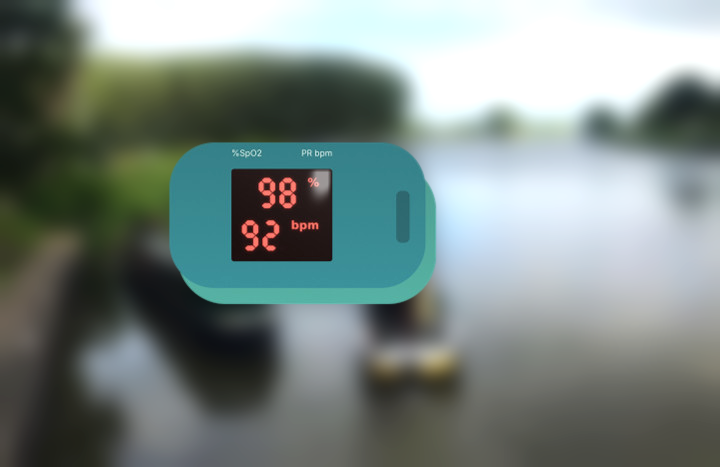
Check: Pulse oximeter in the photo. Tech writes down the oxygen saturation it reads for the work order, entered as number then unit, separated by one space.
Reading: 98 %
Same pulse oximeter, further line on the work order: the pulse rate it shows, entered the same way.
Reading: 92 bpm
